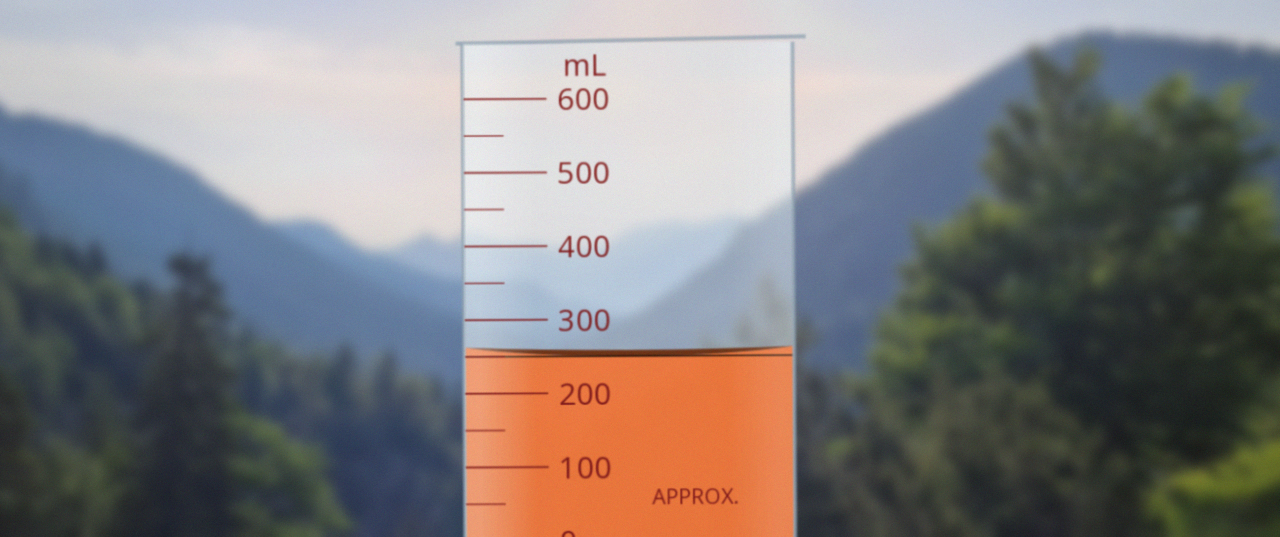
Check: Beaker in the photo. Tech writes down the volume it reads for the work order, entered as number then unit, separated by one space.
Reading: 250 mL
